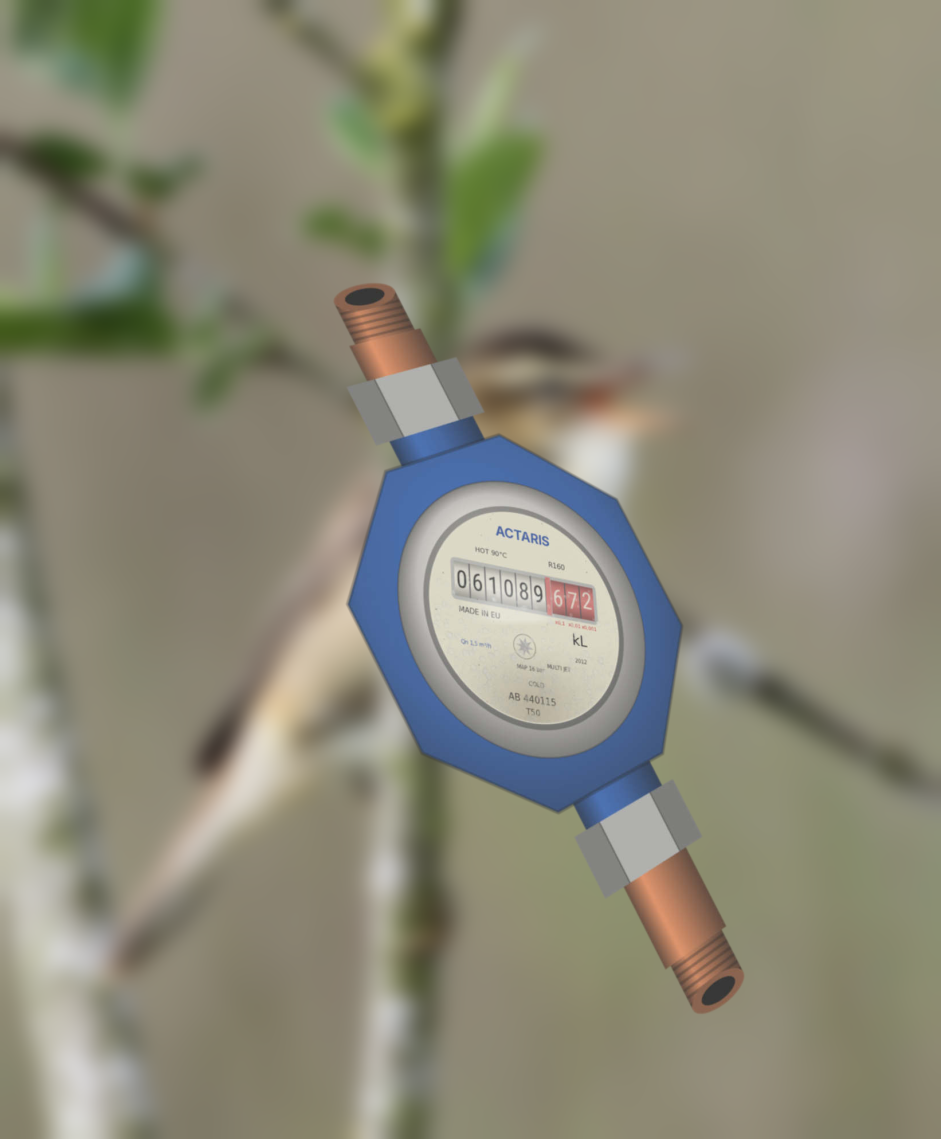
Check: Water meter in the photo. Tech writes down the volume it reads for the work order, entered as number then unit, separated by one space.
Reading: 61089.672 kL
